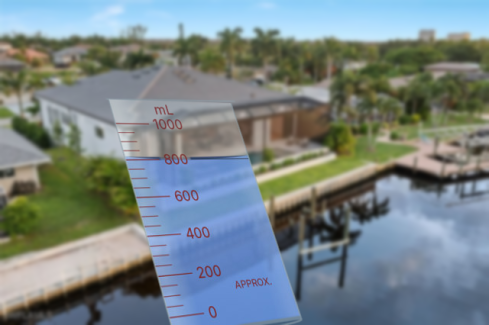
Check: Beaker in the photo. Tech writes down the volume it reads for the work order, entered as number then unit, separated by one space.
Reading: 800 mL
